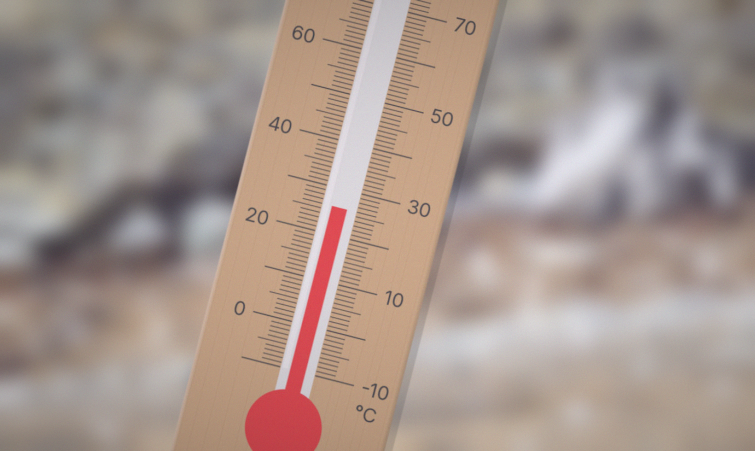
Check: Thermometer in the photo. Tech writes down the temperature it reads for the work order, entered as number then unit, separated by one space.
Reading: 26 °C
